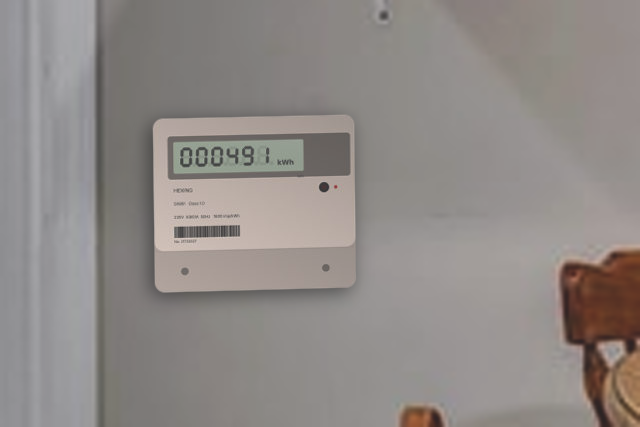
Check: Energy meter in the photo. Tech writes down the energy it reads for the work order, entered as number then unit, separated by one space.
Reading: 491 kWh
